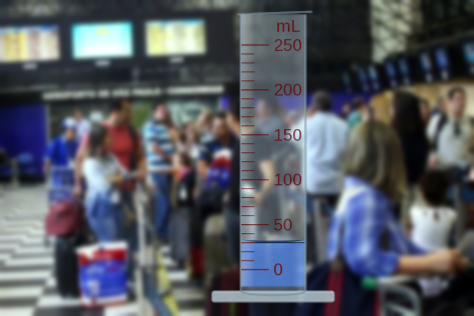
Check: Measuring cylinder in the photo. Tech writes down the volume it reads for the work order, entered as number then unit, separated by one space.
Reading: 30 mL
